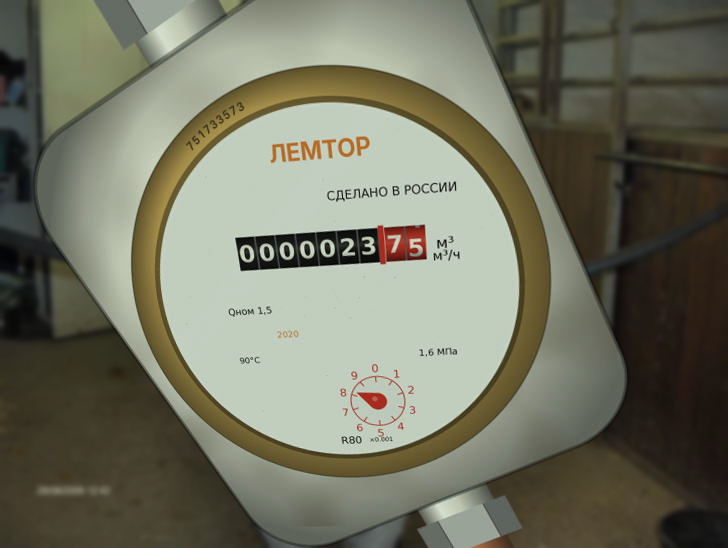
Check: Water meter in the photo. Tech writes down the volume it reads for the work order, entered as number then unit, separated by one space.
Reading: 23.748 m³
